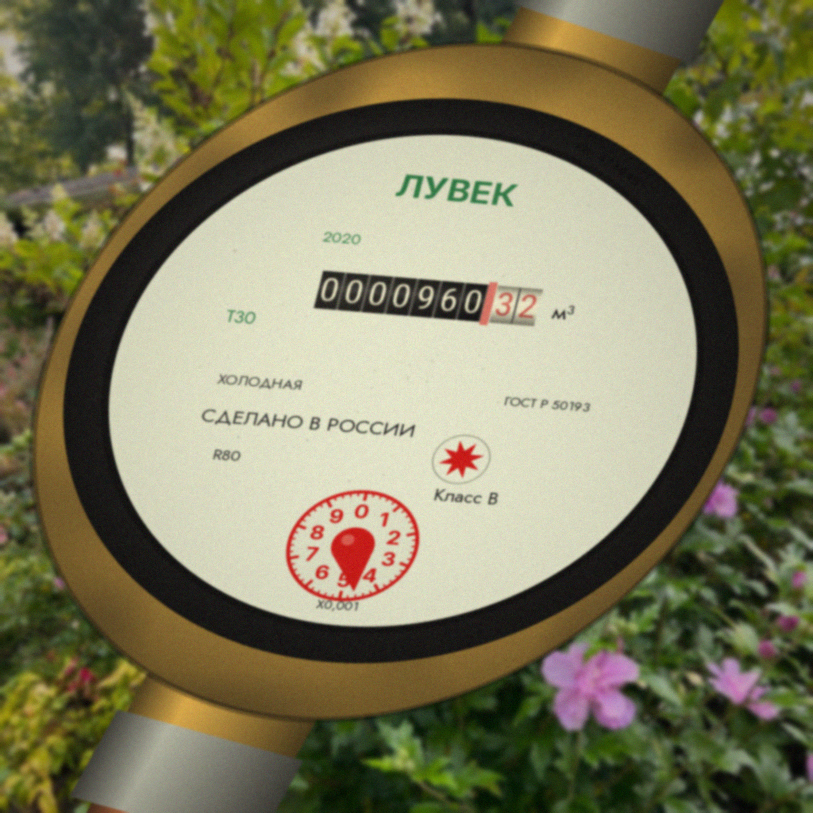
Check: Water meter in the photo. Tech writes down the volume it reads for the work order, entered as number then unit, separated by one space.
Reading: 960.324 m³
